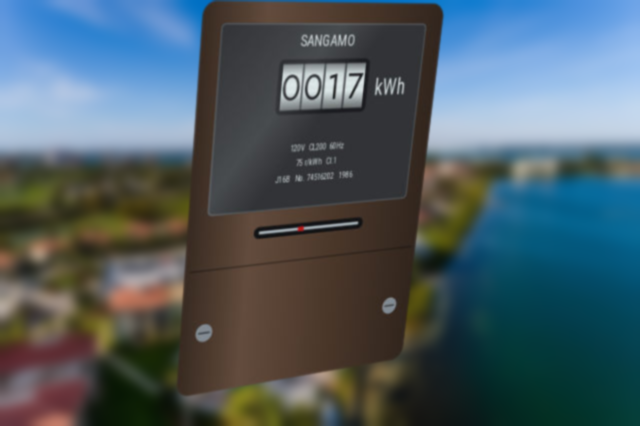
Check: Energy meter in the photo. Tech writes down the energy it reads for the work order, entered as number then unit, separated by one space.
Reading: 17 kWh
